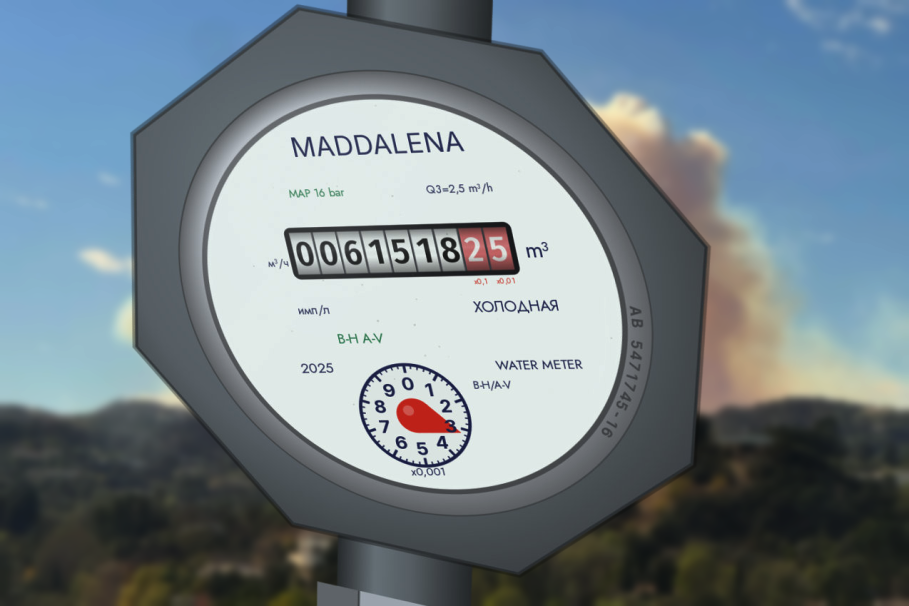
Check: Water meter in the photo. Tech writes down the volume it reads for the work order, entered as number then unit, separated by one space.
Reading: 61518.253 m³
